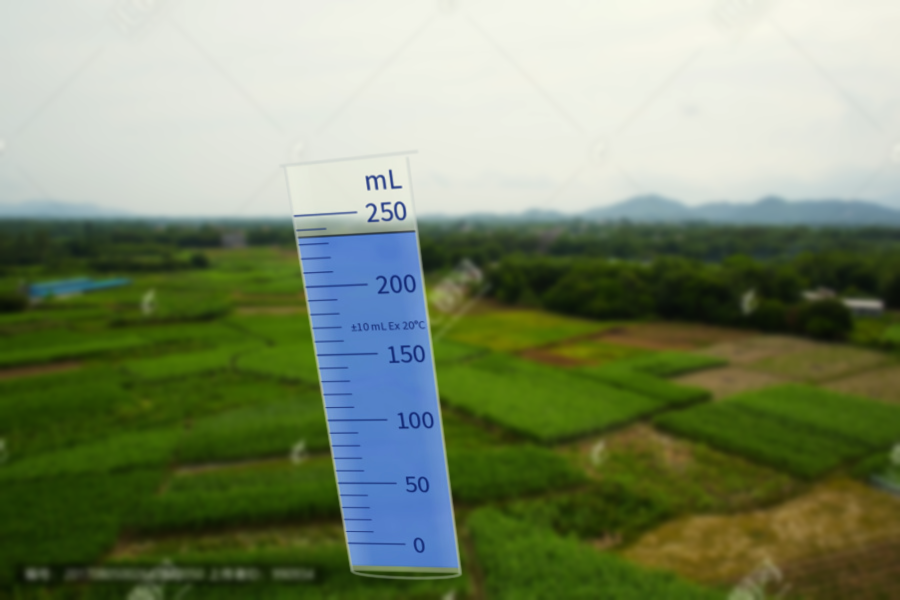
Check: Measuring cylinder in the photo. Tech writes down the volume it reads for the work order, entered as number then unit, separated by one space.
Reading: 235 mL
